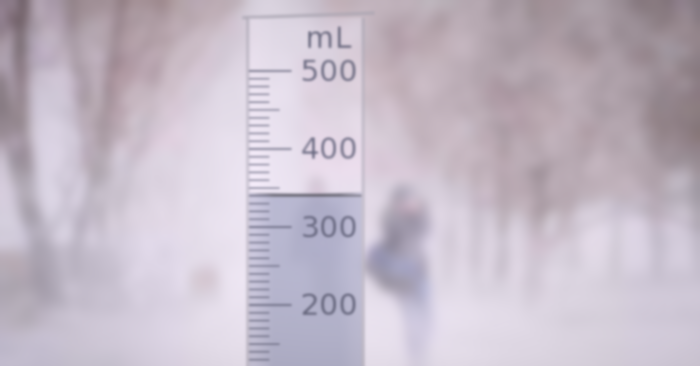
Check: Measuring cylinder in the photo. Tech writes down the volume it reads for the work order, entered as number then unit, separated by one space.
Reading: 340 mL
